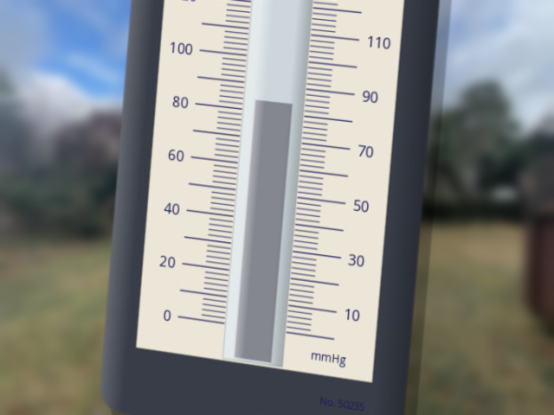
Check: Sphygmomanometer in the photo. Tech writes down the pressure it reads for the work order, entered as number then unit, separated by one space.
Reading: 84 mmHg
